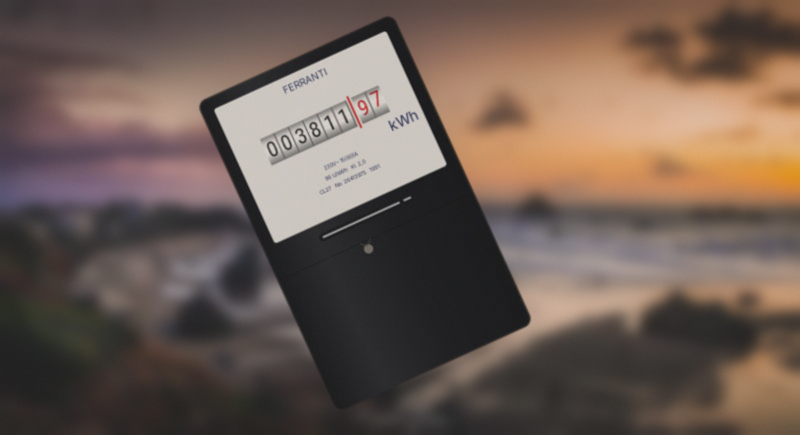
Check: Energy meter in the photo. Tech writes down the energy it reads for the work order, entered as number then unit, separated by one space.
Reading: 3811.97 kWh
